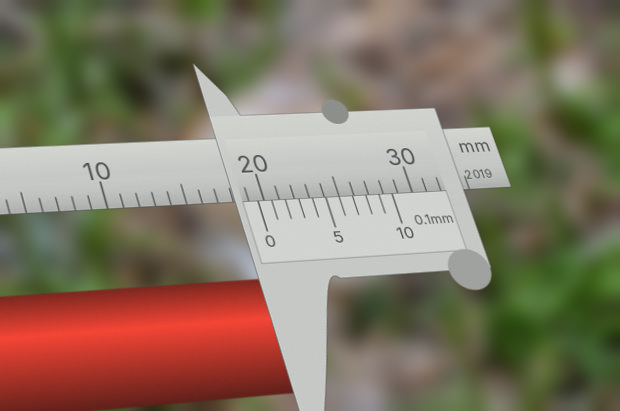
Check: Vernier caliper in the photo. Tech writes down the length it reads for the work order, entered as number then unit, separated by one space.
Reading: 19.6 mm
